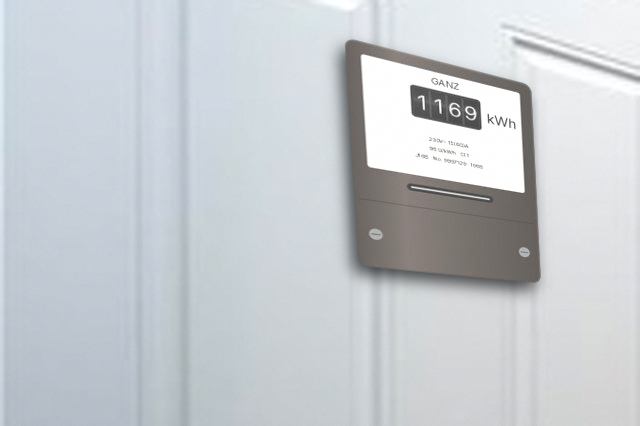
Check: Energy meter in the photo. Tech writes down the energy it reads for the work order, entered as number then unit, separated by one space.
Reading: 1169 kWh
